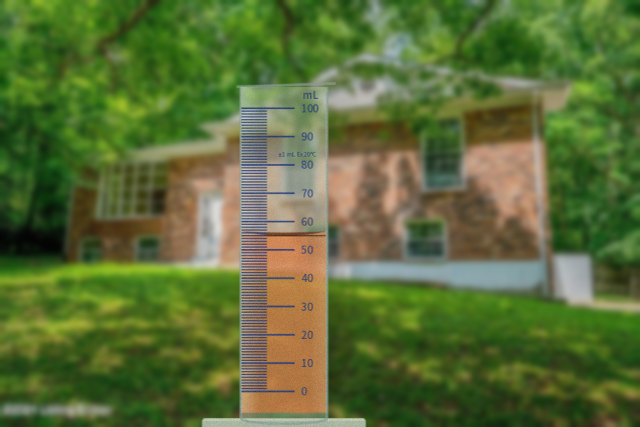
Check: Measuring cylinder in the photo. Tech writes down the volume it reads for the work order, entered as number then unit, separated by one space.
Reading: 55 mL
